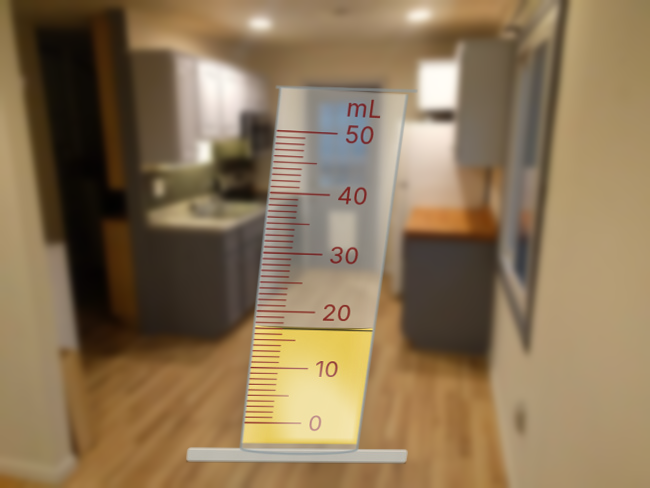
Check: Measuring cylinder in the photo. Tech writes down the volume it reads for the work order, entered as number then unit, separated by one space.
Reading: 17 mL
